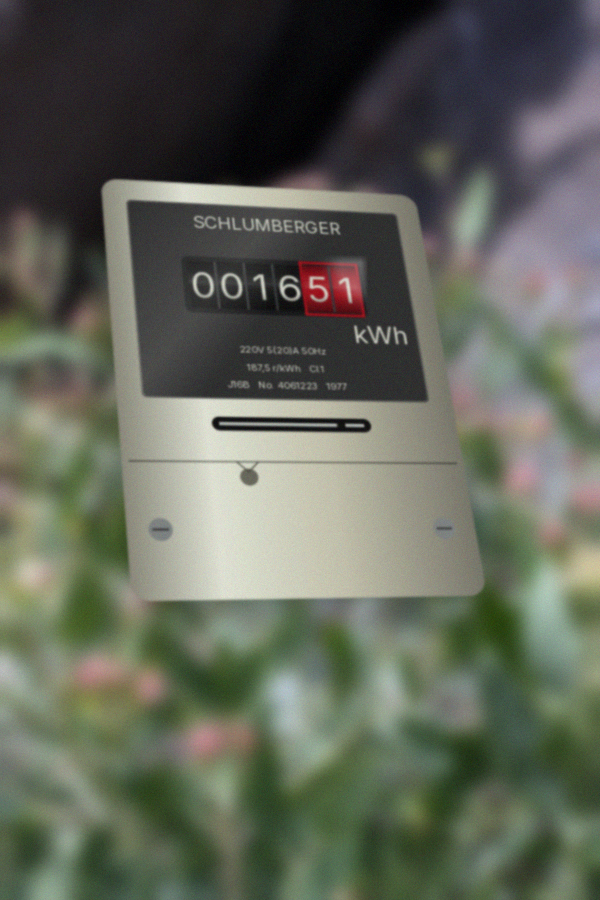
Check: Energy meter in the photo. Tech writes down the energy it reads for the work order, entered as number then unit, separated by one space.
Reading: 16.51 kWh
